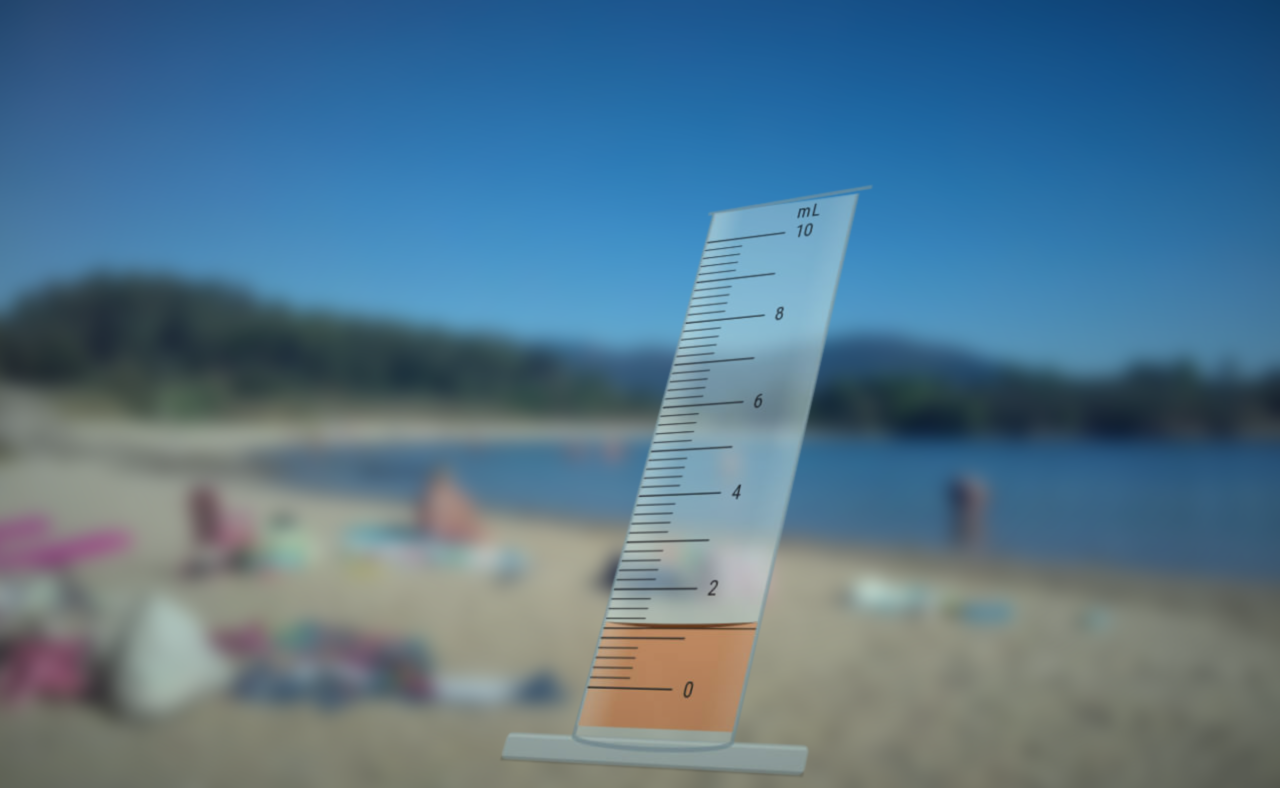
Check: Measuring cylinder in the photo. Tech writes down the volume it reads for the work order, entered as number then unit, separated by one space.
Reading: 1.2 mL
